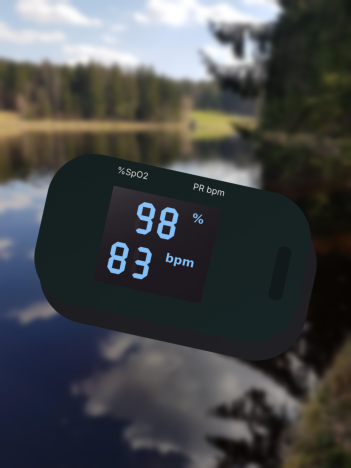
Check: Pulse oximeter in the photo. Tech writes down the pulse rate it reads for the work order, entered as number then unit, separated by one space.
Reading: 83 bpm
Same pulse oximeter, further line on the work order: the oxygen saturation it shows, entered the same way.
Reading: 98 %
